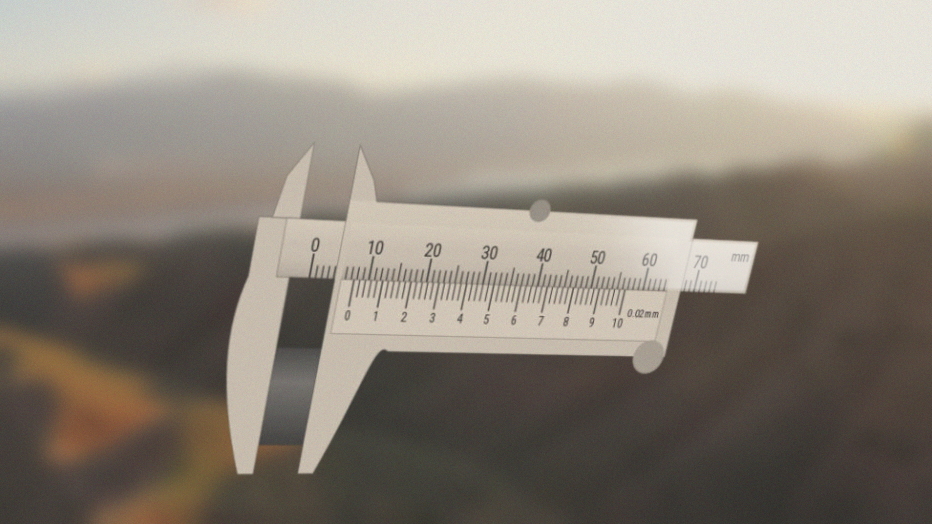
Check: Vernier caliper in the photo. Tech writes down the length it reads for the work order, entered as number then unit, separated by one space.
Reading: 7.5 mm
